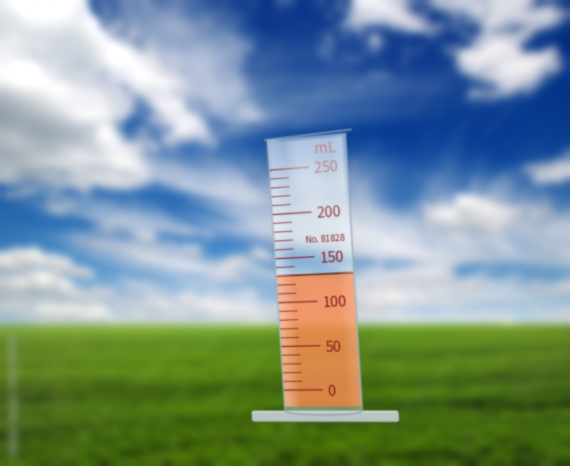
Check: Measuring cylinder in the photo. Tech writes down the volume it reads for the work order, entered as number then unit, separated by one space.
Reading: 130 mL
